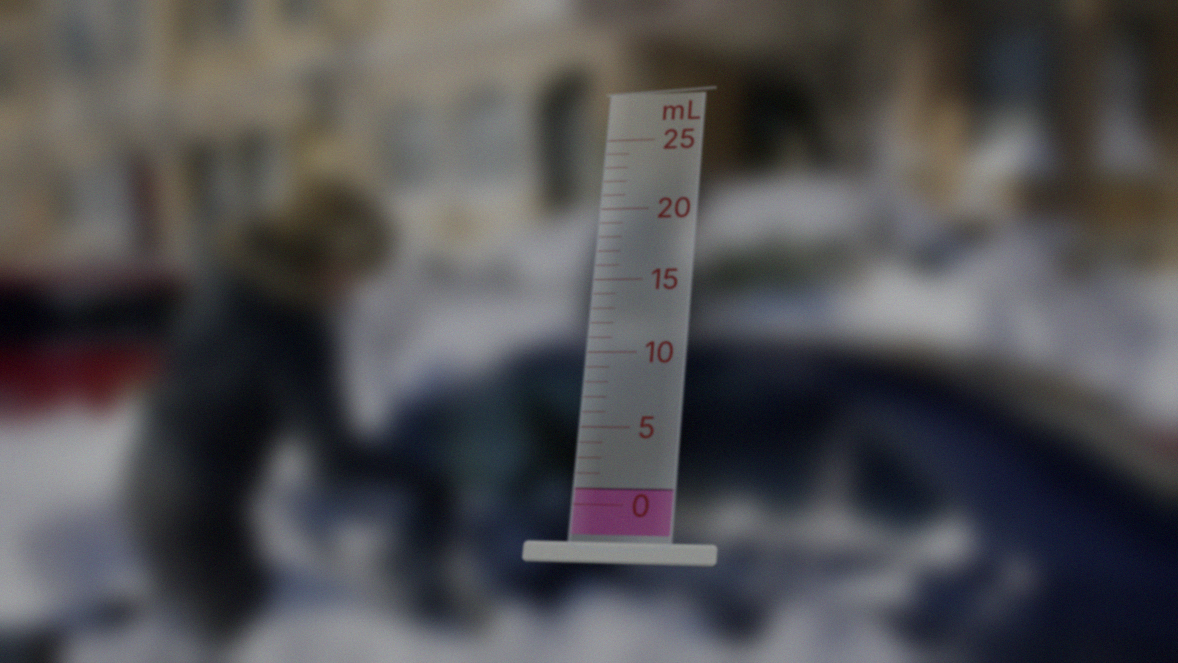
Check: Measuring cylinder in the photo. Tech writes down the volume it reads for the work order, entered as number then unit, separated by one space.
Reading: 1 mL
